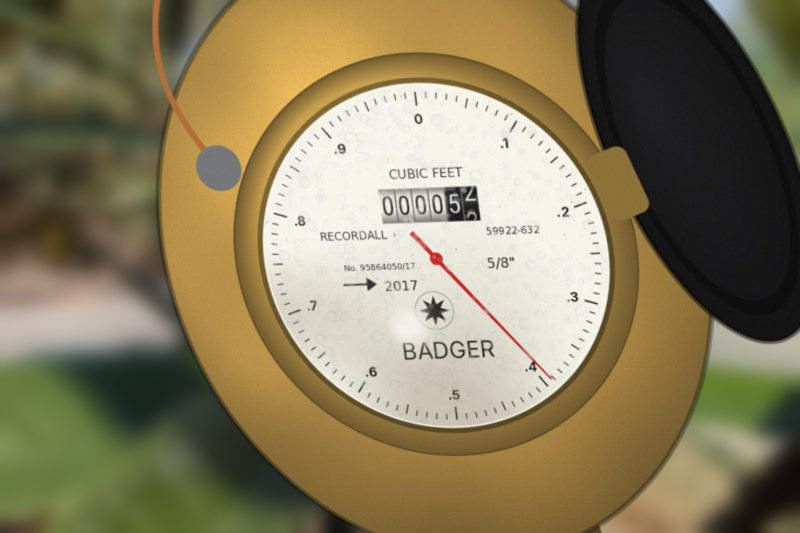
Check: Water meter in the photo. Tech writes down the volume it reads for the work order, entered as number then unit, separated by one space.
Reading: 52.39 ft³
